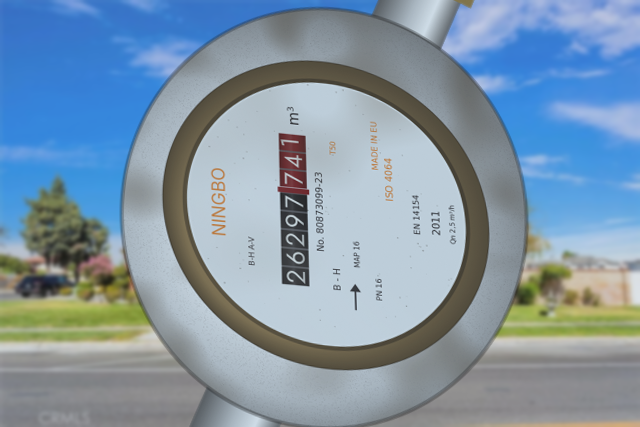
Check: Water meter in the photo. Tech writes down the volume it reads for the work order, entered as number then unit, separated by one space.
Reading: 26297.741 m³
